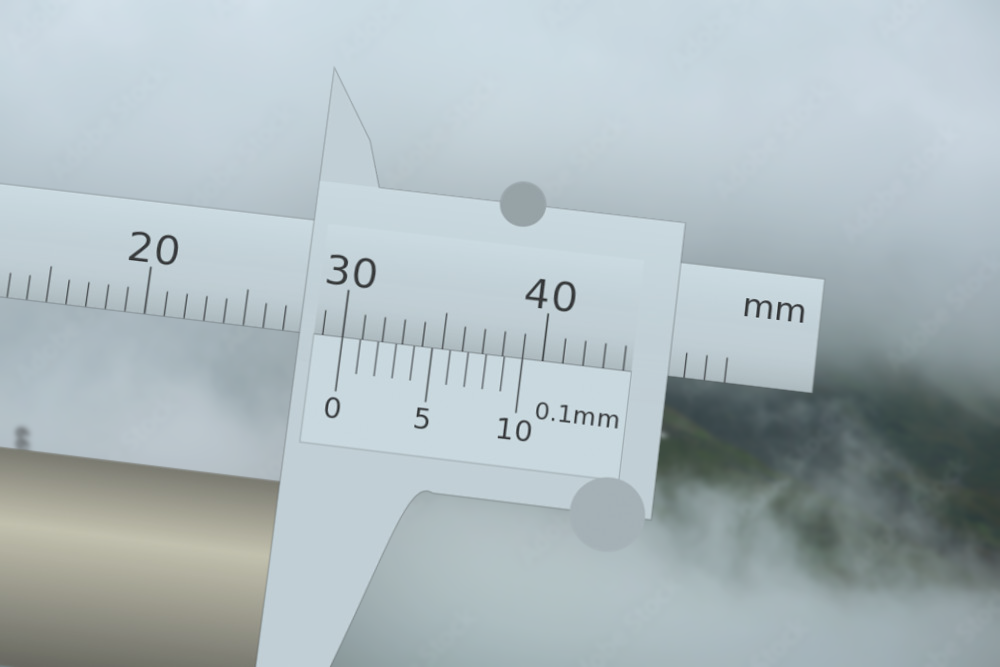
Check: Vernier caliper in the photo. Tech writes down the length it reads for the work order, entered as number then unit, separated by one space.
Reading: 30.0 mm
